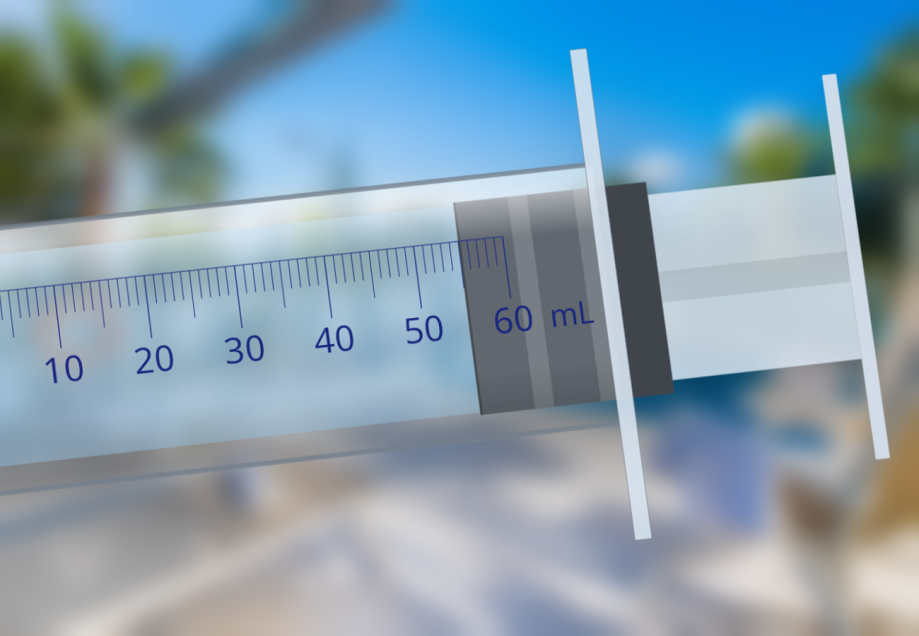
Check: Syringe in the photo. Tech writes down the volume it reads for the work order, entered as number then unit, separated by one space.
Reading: 55 mL
